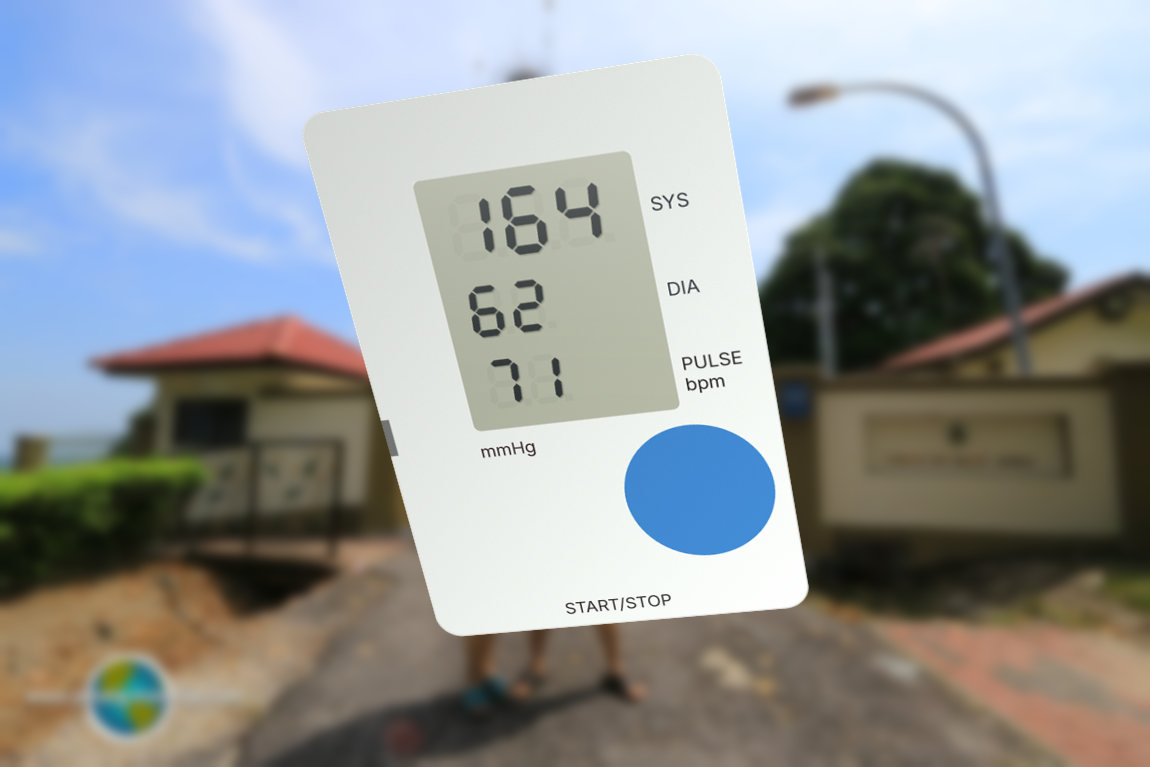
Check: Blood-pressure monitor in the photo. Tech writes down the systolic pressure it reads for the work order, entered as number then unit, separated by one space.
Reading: 164 mmHg
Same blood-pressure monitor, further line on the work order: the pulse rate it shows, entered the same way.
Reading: 71 bpm
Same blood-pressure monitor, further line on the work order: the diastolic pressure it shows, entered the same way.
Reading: 62 mmHg
